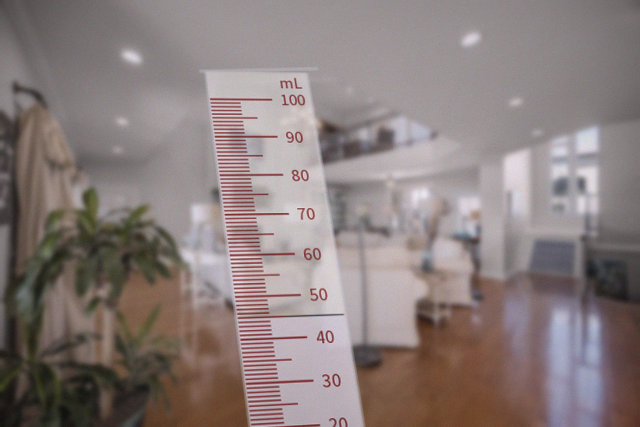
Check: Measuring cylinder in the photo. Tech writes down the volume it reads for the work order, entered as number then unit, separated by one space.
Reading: 45 mL
